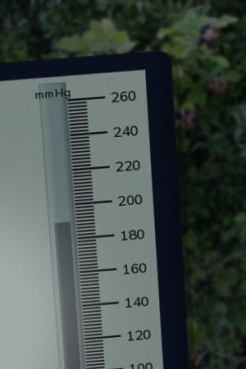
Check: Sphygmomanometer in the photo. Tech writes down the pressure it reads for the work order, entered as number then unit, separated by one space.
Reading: 190 mmHg
